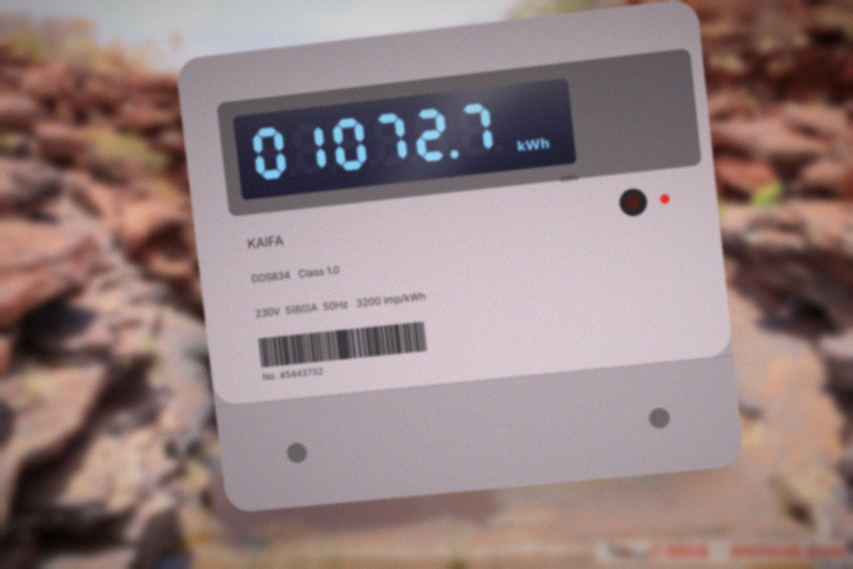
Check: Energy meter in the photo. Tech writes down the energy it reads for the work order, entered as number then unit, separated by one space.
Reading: 1072.7 kWh
